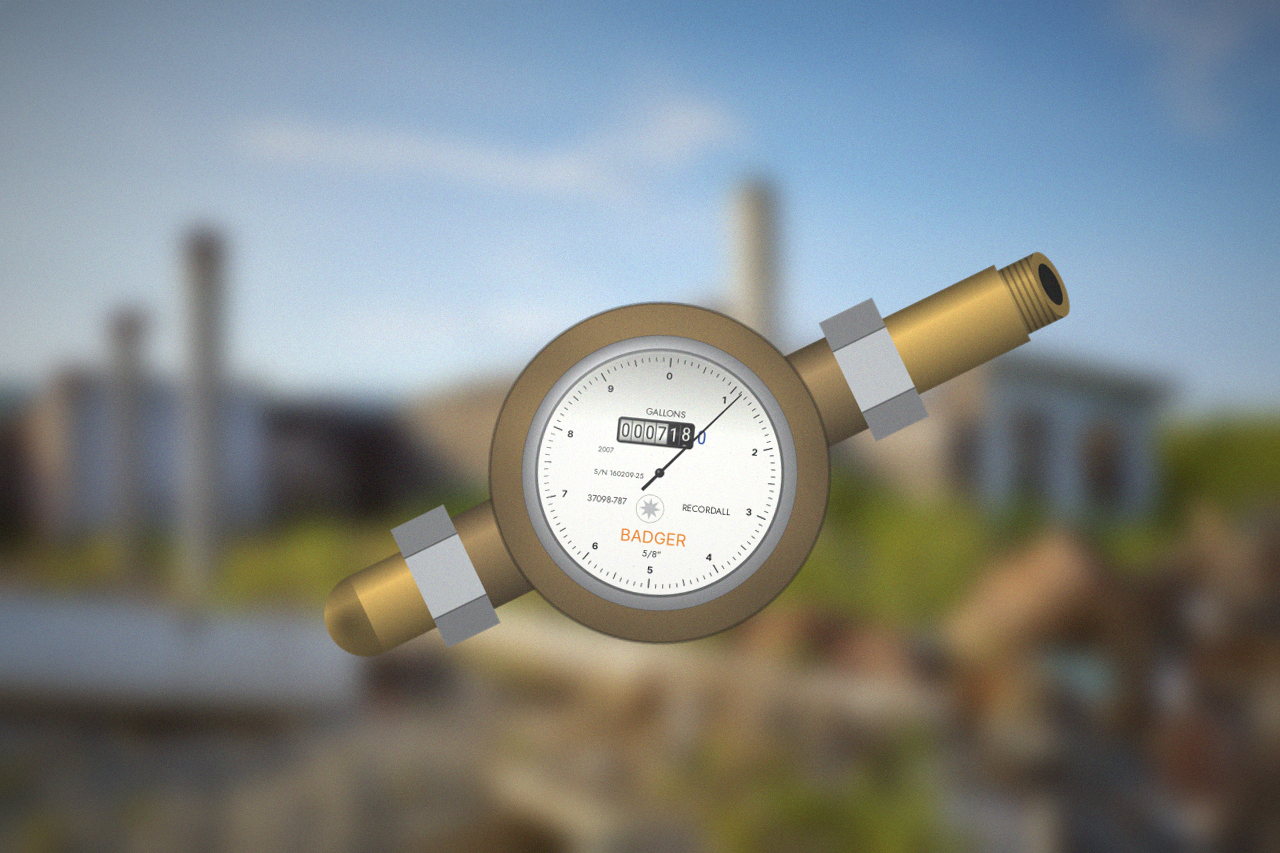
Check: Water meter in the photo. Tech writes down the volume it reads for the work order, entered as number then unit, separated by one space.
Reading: 7181.1 gal
